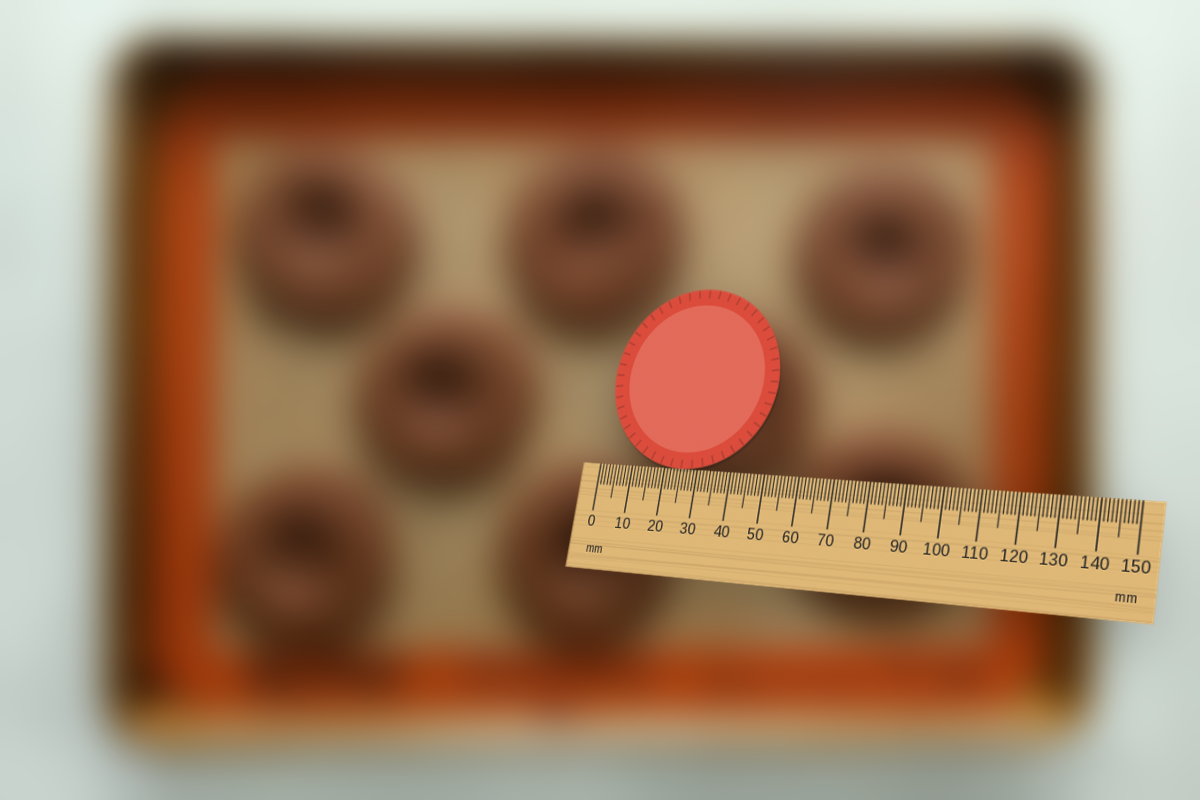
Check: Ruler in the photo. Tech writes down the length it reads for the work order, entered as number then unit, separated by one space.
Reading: 50 mm
